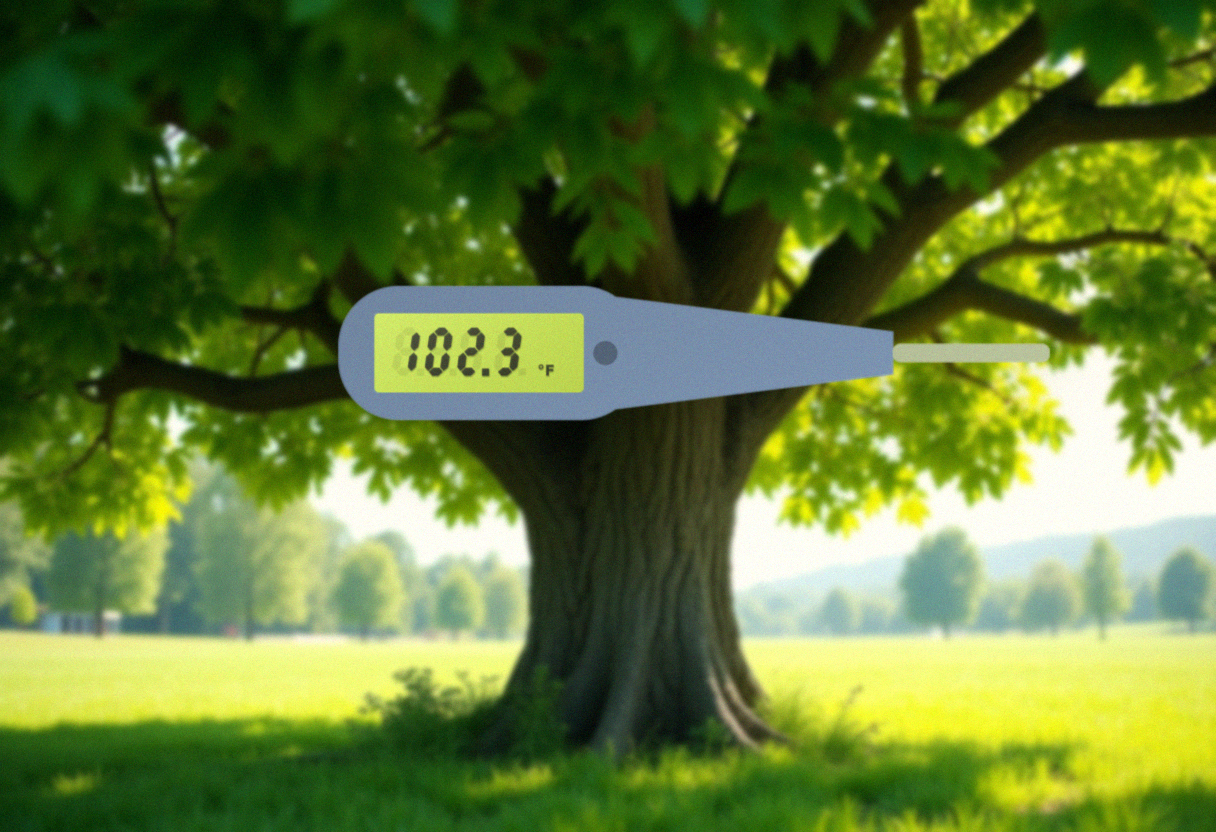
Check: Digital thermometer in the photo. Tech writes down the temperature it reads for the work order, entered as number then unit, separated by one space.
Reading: 102.3 °F
